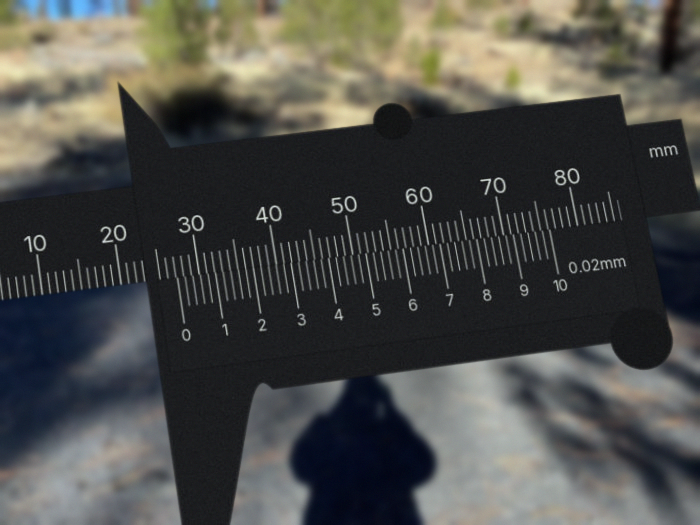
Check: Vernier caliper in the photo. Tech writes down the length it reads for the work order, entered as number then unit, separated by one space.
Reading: 27.2 mm
